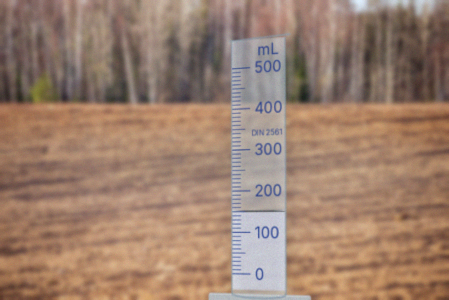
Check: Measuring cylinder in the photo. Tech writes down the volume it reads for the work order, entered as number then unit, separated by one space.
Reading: 150 mL
